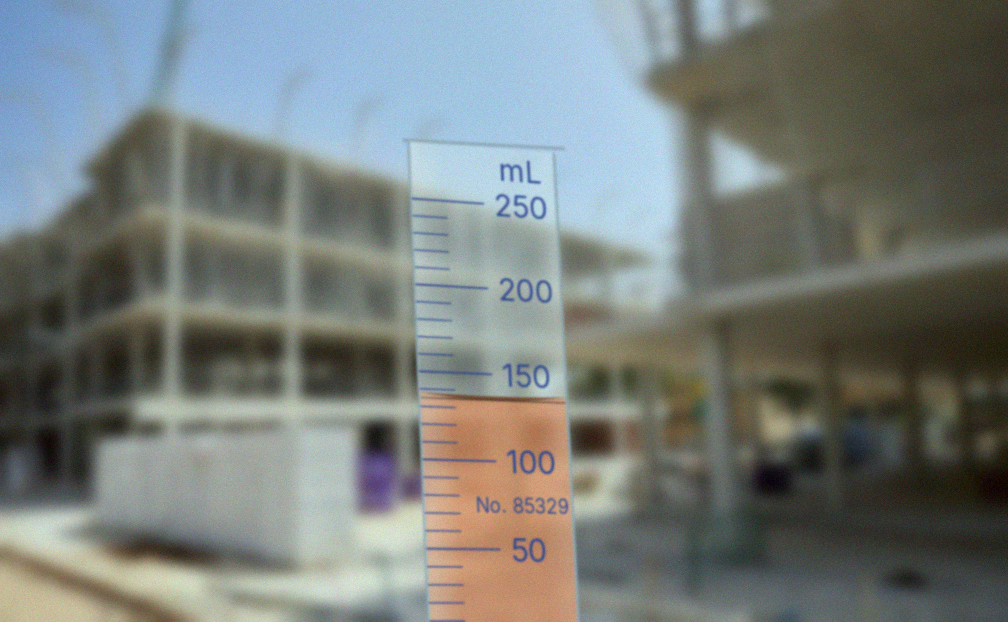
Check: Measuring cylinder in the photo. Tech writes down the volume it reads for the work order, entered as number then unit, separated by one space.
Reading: 135 mL
